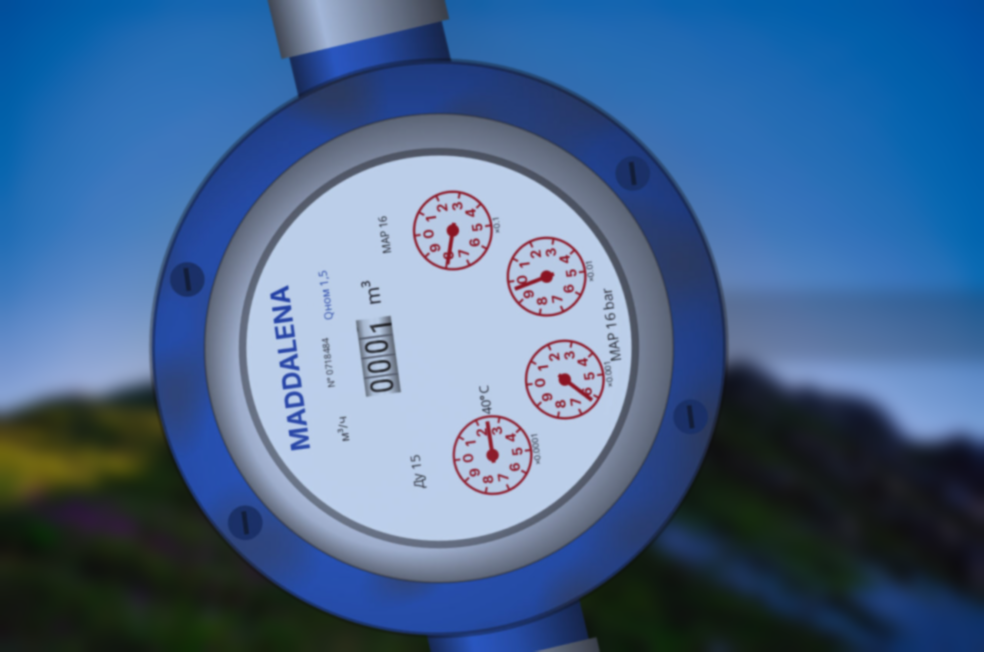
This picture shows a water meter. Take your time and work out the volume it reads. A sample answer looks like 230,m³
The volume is 0.7962,m³
